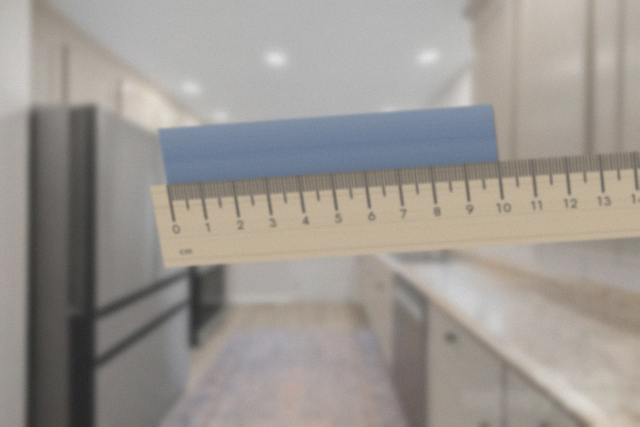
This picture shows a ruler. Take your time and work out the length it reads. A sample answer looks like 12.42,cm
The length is 10,cm
